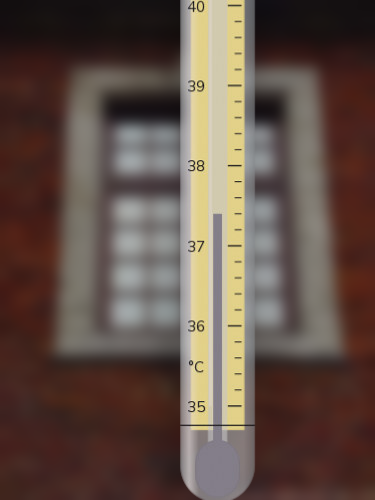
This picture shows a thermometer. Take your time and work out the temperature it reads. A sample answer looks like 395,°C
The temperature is 37.4,°C
